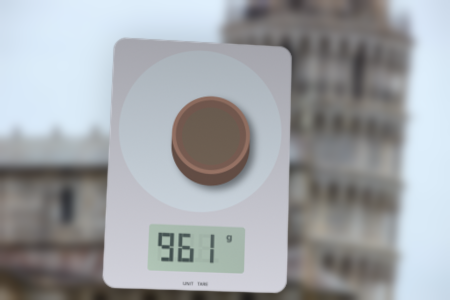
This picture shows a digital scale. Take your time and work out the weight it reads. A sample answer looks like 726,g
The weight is 961,g
